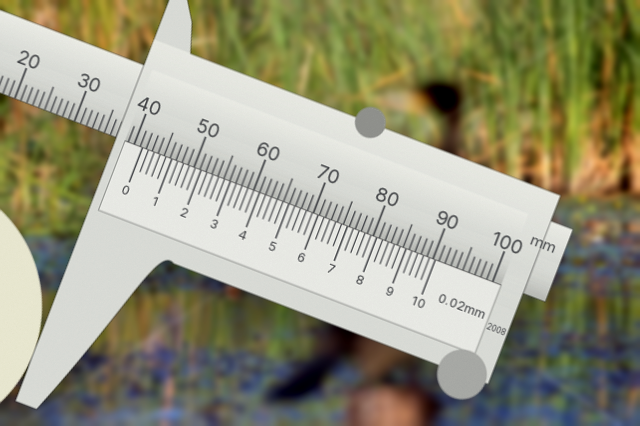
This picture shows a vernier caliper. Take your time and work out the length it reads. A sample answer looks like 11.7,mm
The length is 41.4,mm
